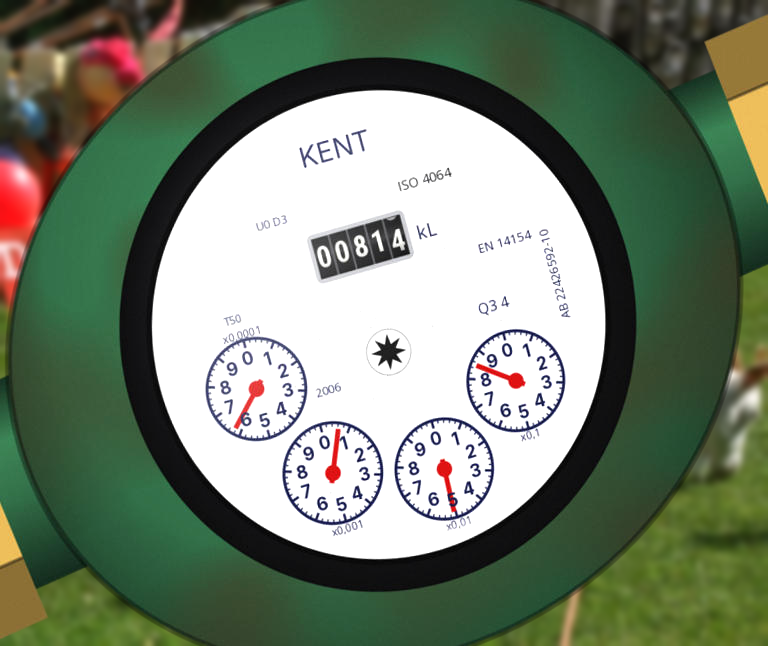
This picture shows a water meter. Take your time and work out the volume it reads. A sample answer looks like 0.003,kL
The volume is 813.8506,kL
